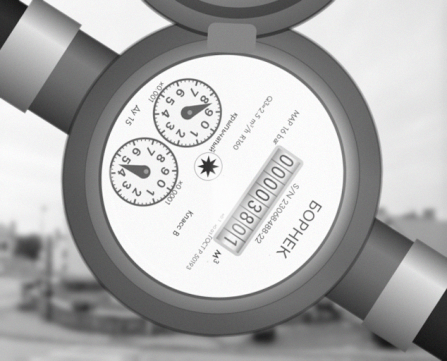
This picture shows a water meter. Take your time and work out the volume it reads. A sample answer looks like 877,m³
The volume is 38.0184,m³
